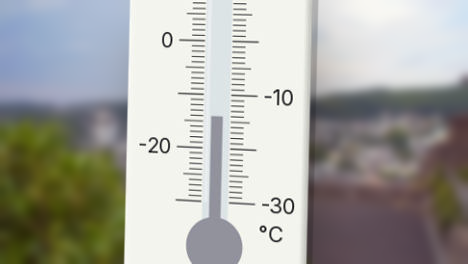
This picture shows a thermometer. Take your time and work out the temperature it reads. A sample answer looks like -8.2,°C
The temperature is -14,°C
